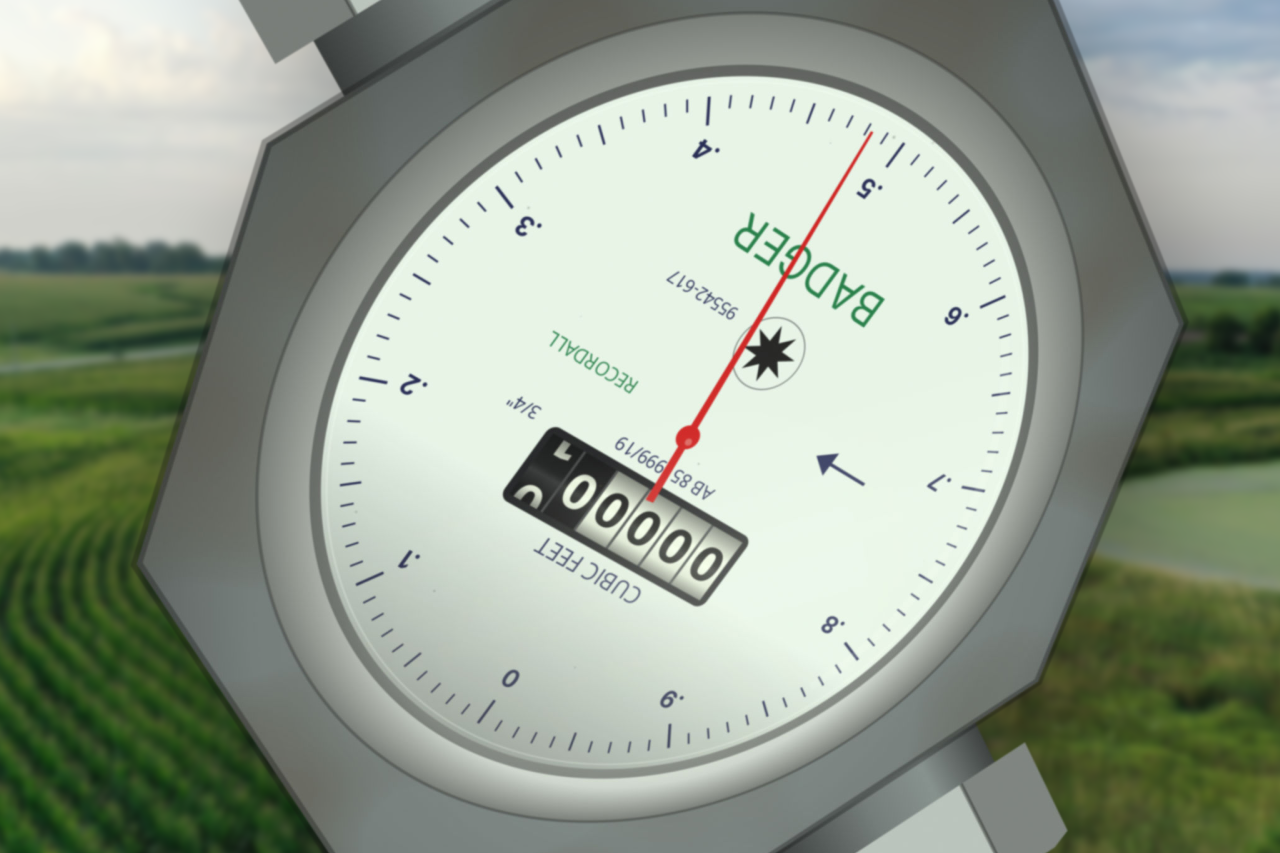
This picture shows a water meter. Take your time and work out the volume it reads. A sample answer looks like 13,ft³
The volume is 0.48,ft³
